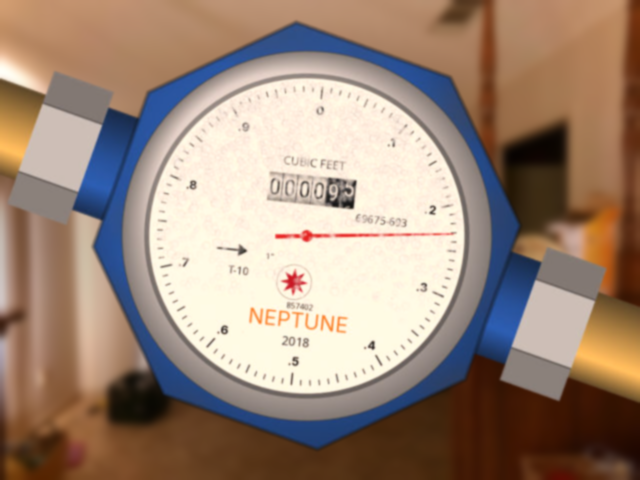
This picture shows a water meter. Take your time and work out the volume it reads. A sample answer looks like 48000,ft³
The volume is 95.23,ft³
